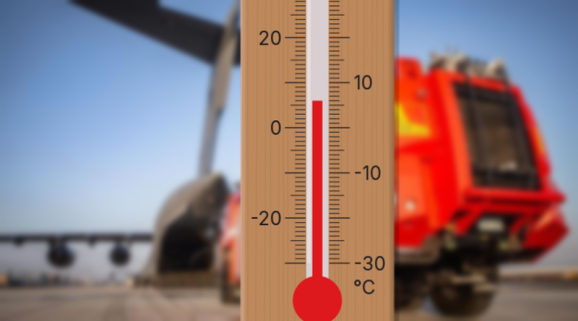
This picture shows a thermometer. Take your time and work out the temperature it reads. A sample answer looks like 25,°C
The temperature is 6,°C
